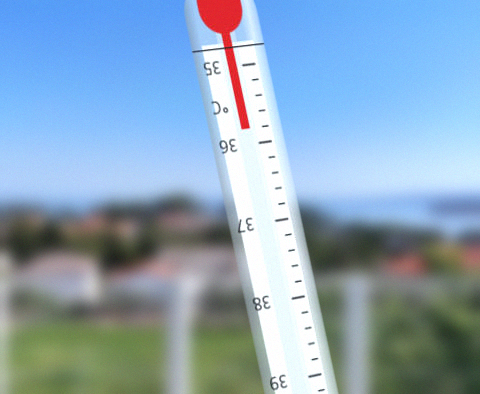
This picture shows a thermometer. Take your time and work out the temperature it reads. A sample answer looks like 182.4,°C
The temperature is 35.8,°C
